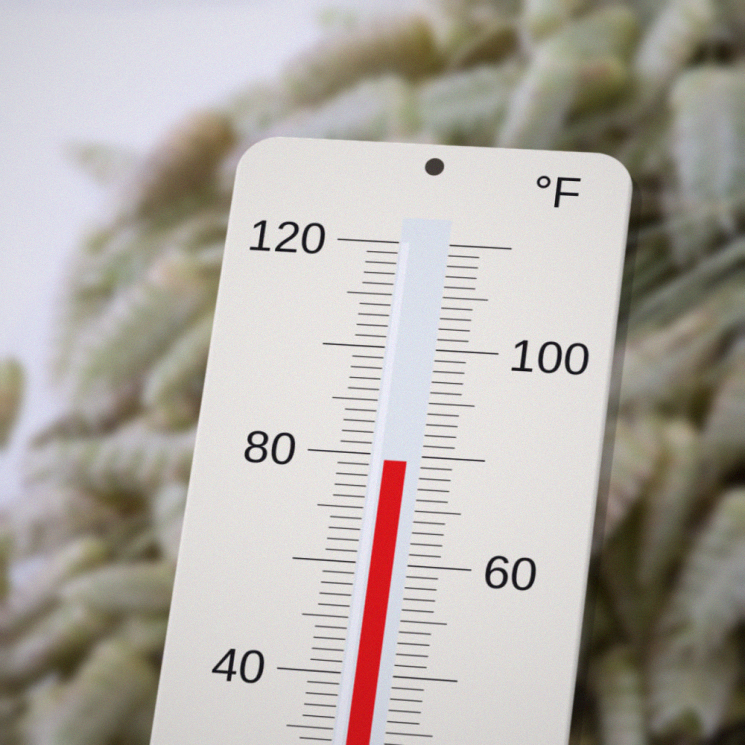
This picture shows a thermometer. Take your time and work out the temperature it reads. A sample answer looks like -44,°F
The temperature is 79,°F
